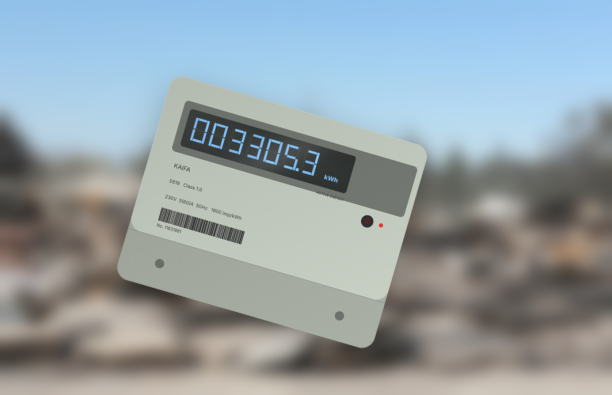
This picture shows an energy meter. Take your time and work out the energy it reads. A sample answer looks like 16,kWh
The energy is 3305.3,kWh
